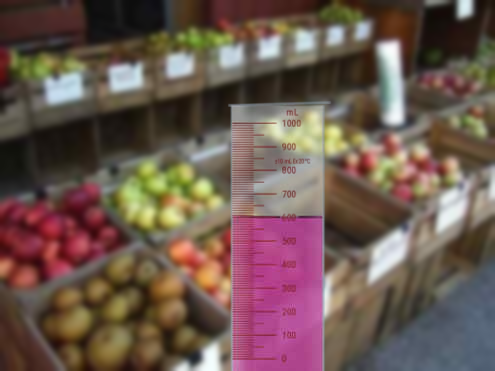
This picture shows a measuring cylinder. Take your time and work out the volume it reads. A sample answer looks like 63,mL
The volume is 600,mL
